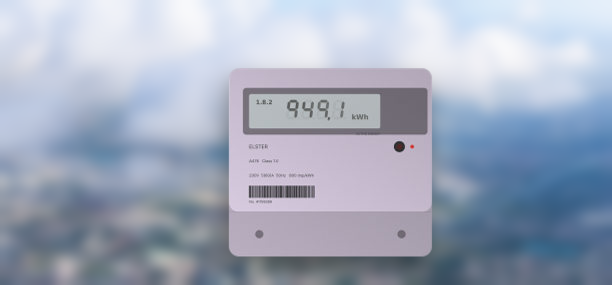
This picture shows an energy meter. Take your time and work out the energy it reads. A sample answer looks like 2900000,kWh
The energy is 949.1,kWh
